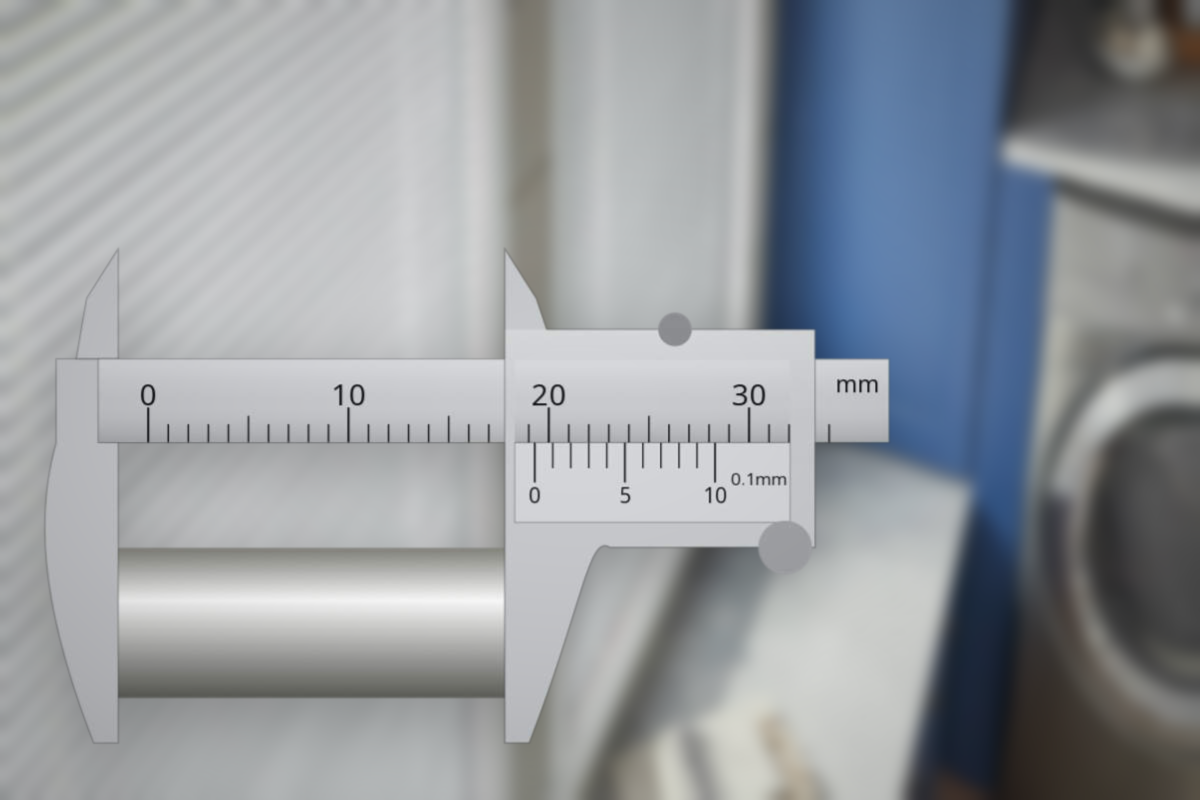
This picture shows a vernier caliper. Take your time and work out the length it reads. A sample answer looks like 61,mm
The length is 19.3,mm
